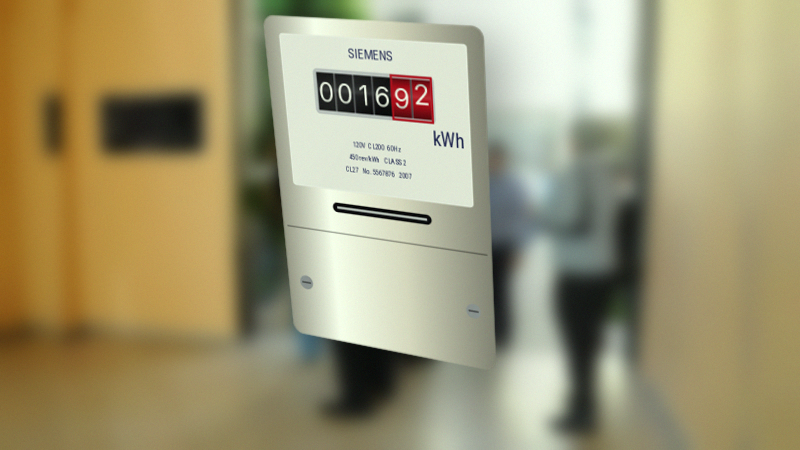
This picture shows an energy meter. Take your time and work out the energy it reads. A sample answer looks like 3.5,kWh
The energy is 16.92,kWh
